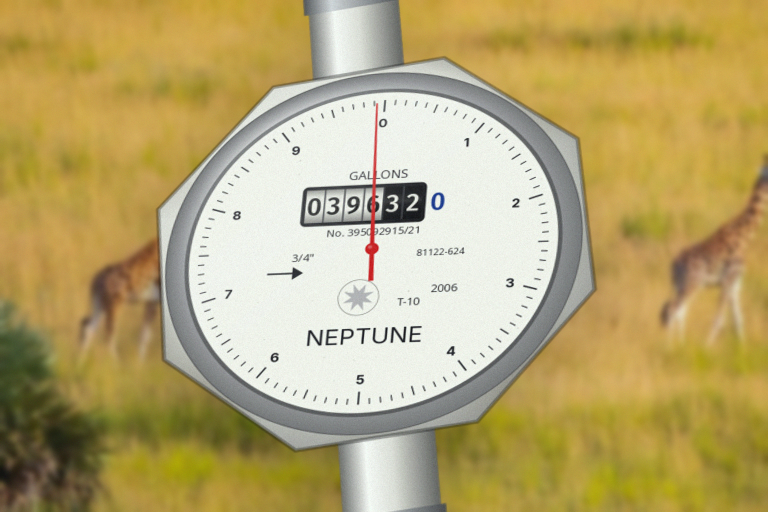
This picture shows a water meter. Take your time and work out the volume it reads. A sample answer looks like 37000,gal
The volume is 396319.9,gal
